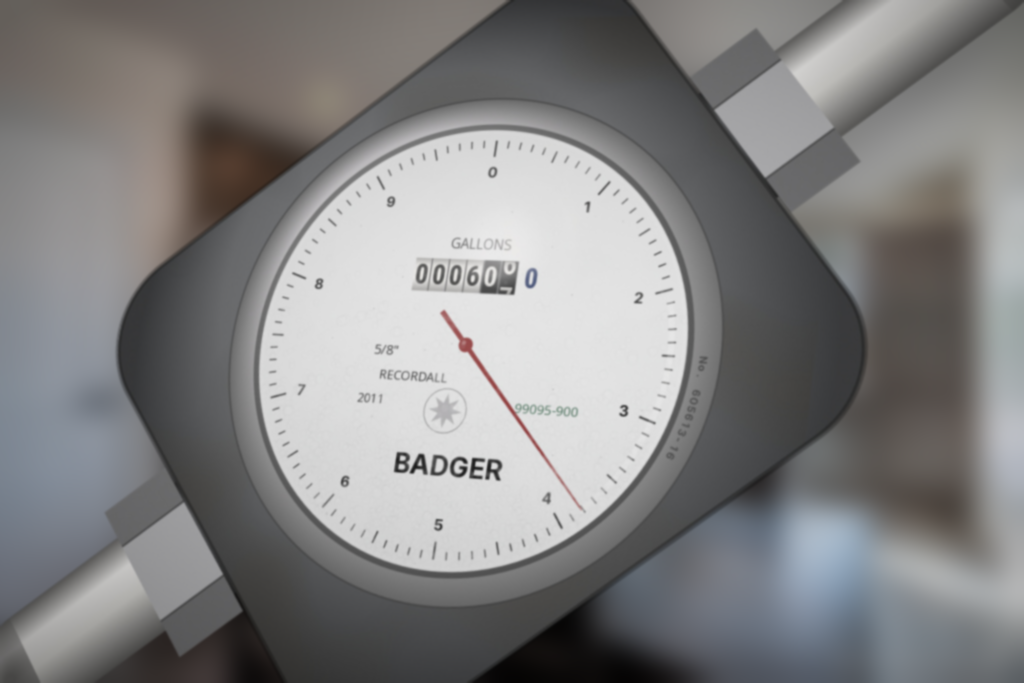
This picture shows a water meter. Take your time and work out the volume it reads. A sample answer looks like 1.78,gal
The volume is 6063.8,gal
